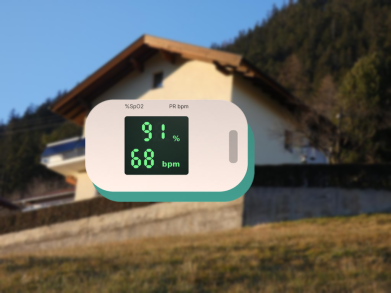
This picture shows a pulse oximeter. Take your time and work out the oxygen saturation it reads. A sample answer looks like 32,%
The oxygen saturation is 91,%
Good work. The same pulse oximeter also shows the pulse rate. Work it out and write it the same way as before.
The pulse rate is 68,bpm
